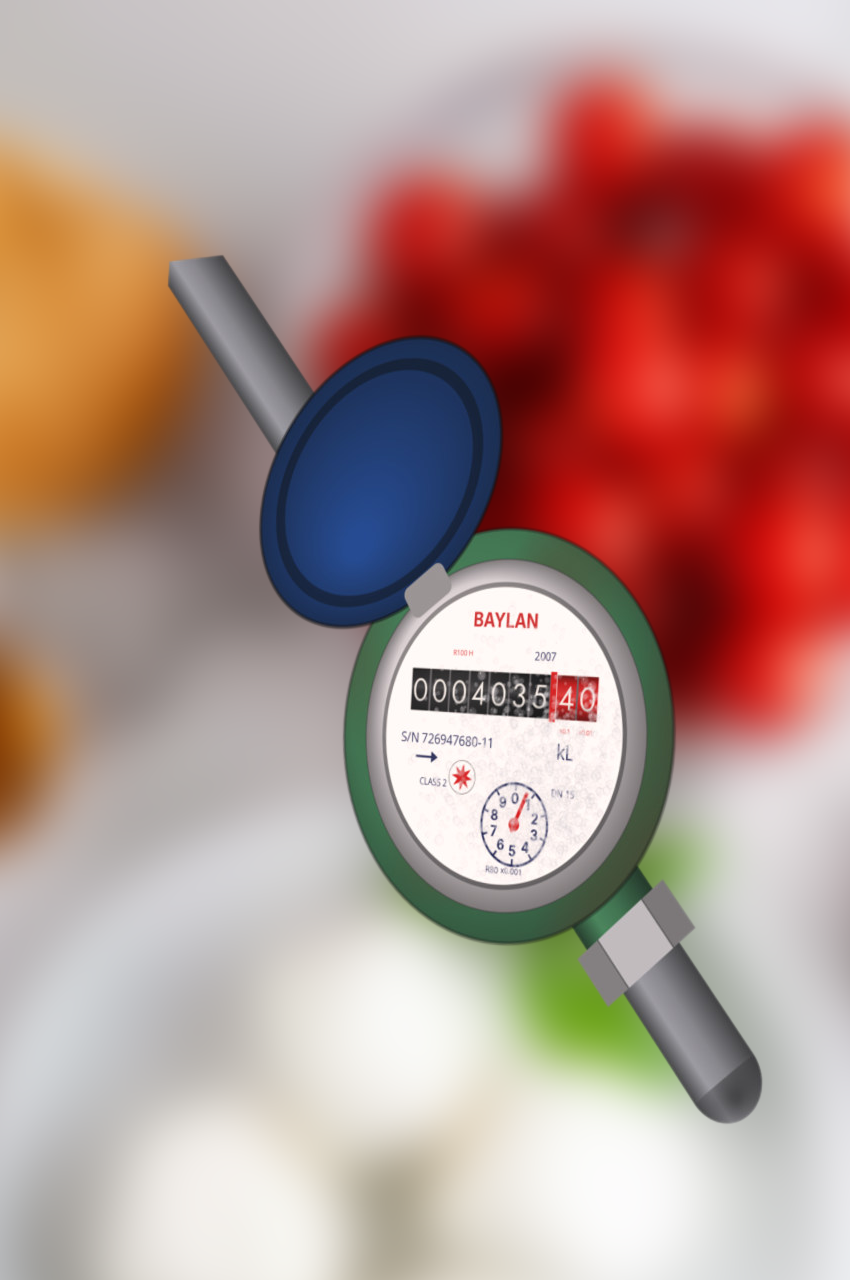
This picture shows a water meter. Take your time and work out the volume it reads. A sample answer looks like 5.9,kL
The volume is 4035.400,kL
